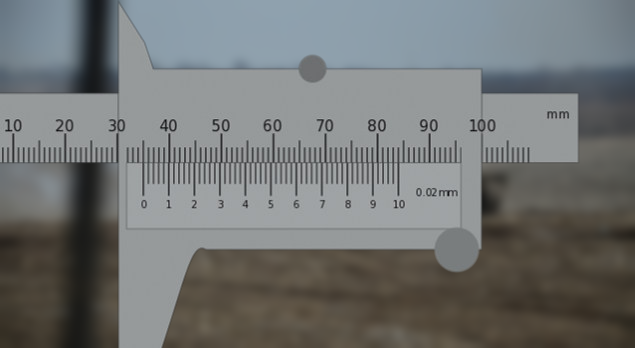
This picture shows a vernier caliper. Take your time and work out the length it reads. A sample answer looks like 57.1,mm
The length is 35.0,mm
